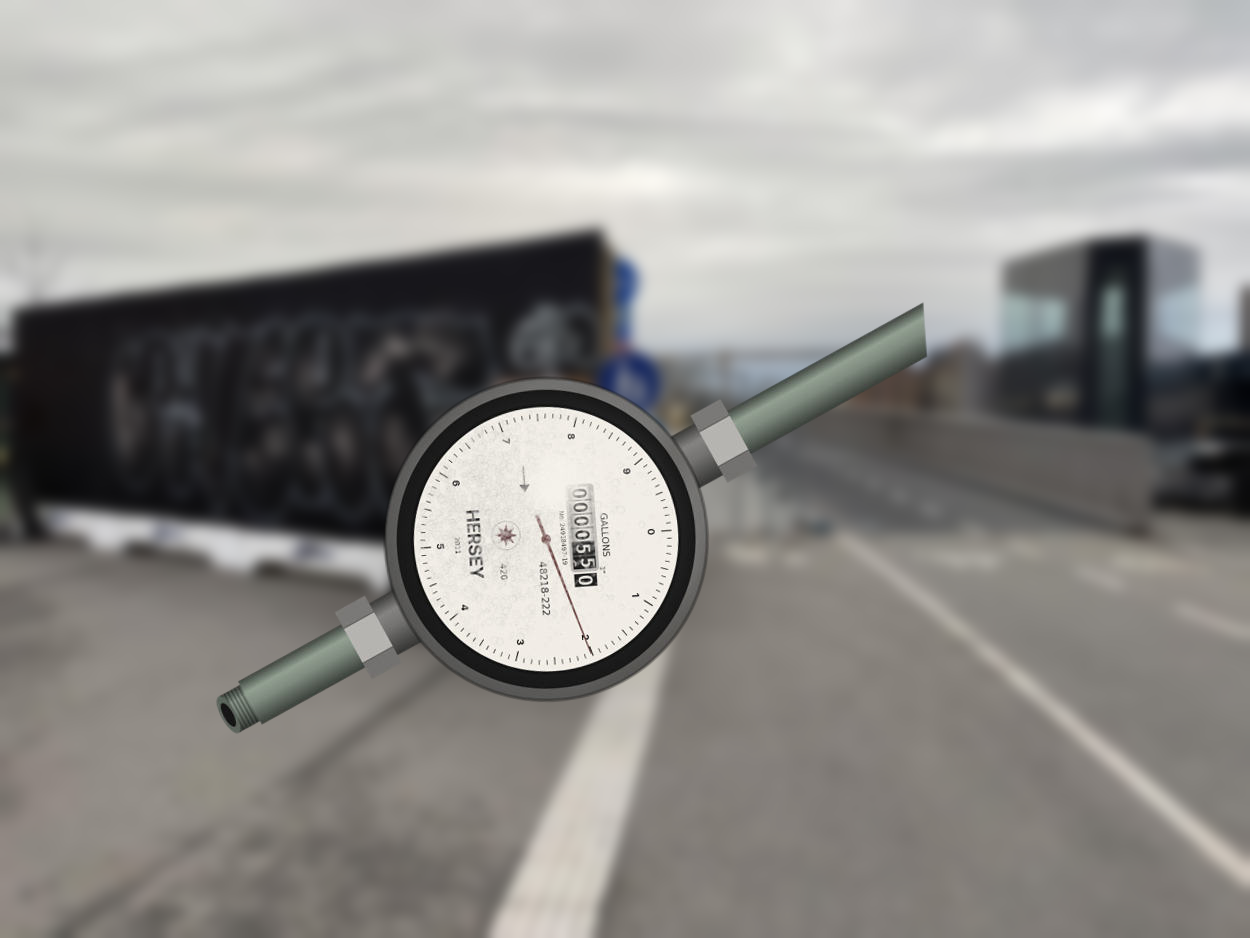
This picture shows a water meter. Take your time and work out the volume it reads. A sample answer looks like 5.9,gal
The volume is 552.0,gal
